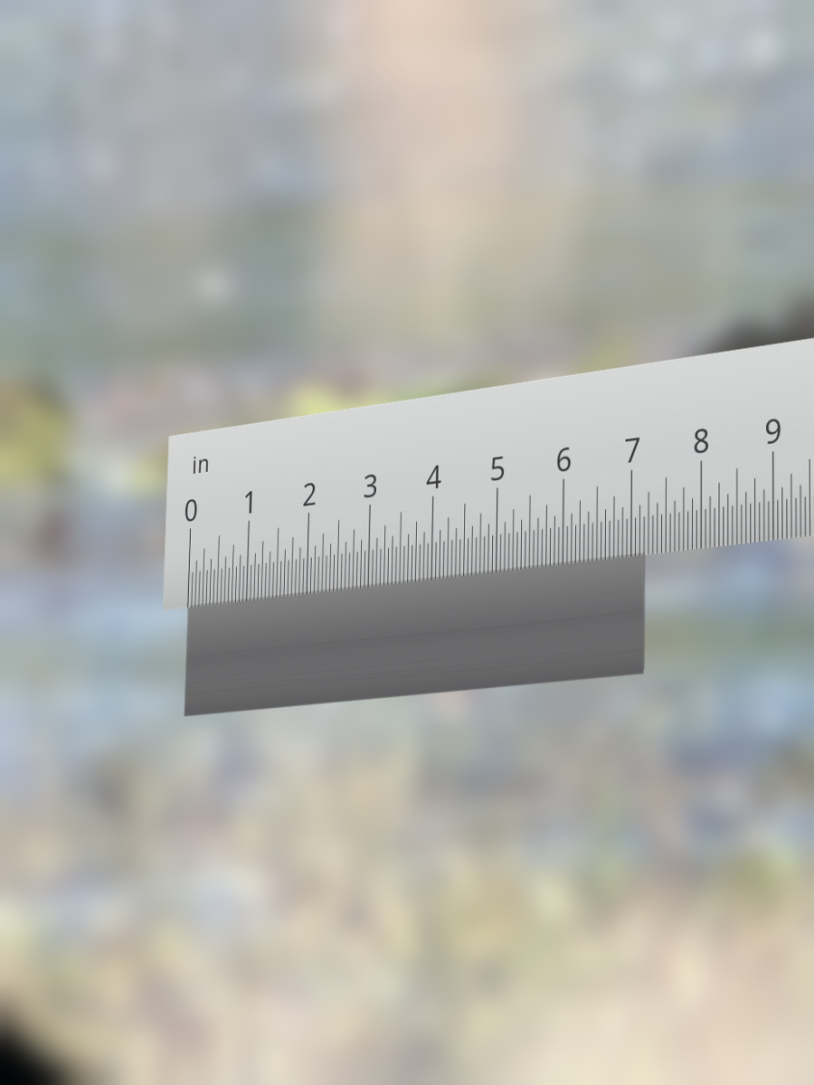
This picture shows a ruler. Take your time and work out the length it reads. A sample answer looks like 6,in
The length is 7.1875,in
